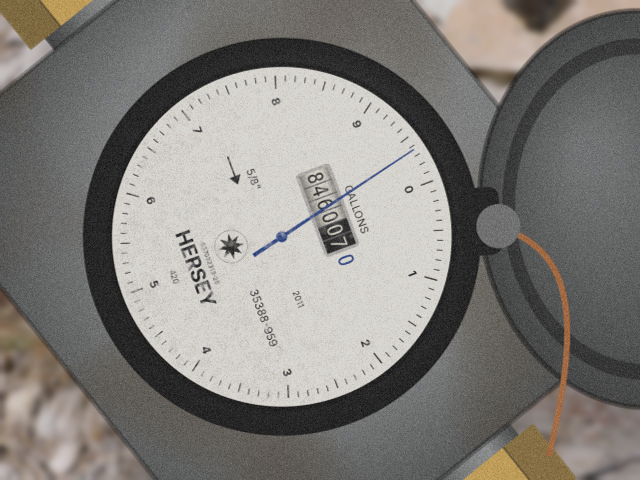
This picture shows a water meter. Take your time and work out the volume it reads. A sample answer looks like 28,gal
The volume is 8460069.6,gal
